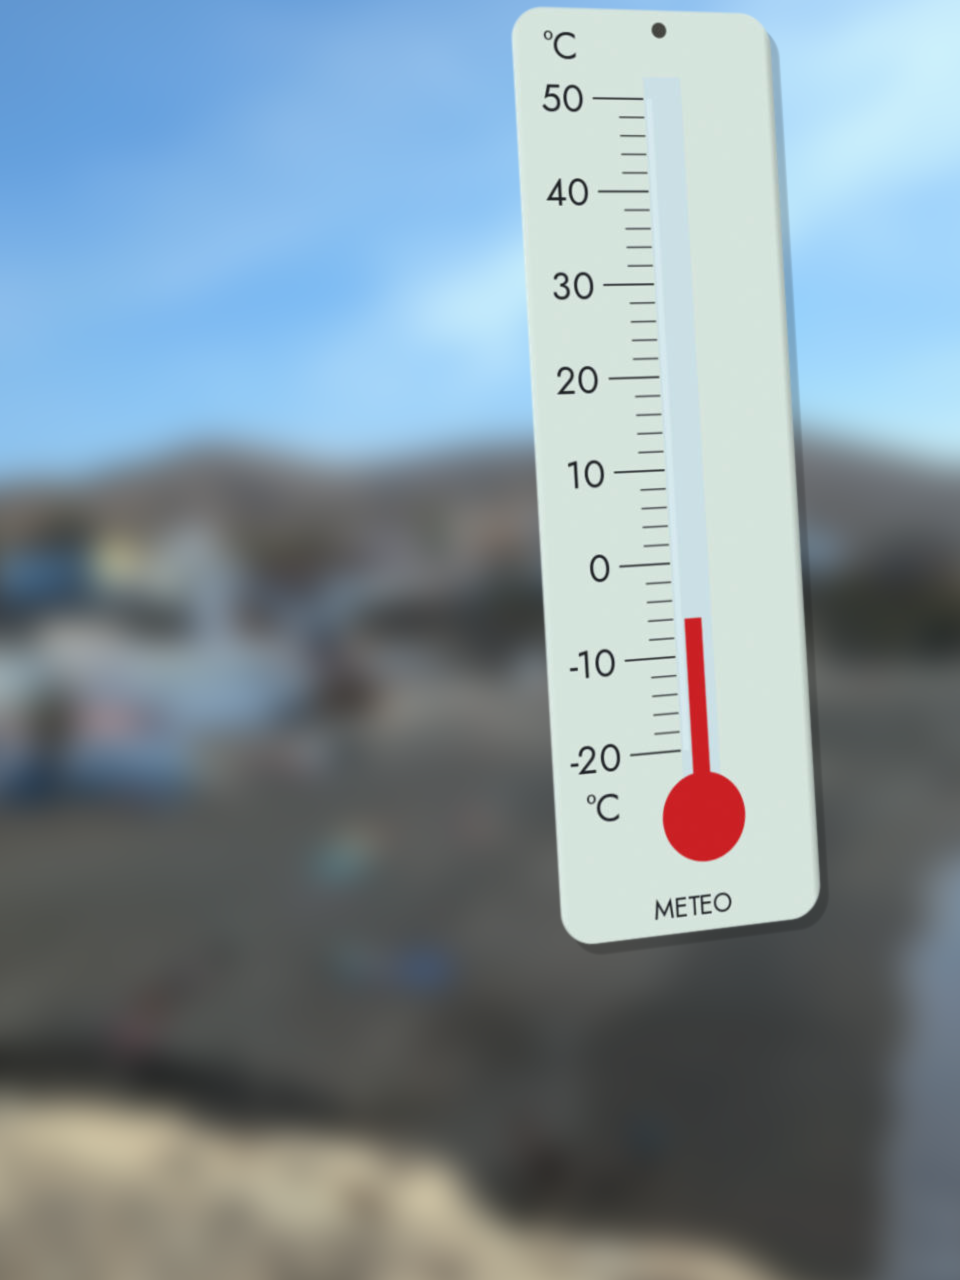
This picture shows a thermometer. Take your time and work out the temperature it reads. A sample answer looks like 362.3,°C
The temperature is -6,°C
